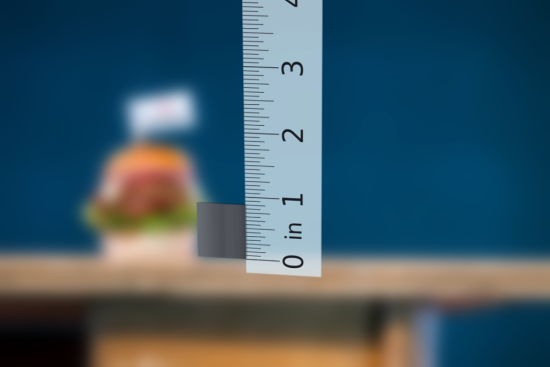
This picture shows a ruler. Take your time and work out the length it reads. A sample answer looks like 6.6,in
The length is 0.875,in
